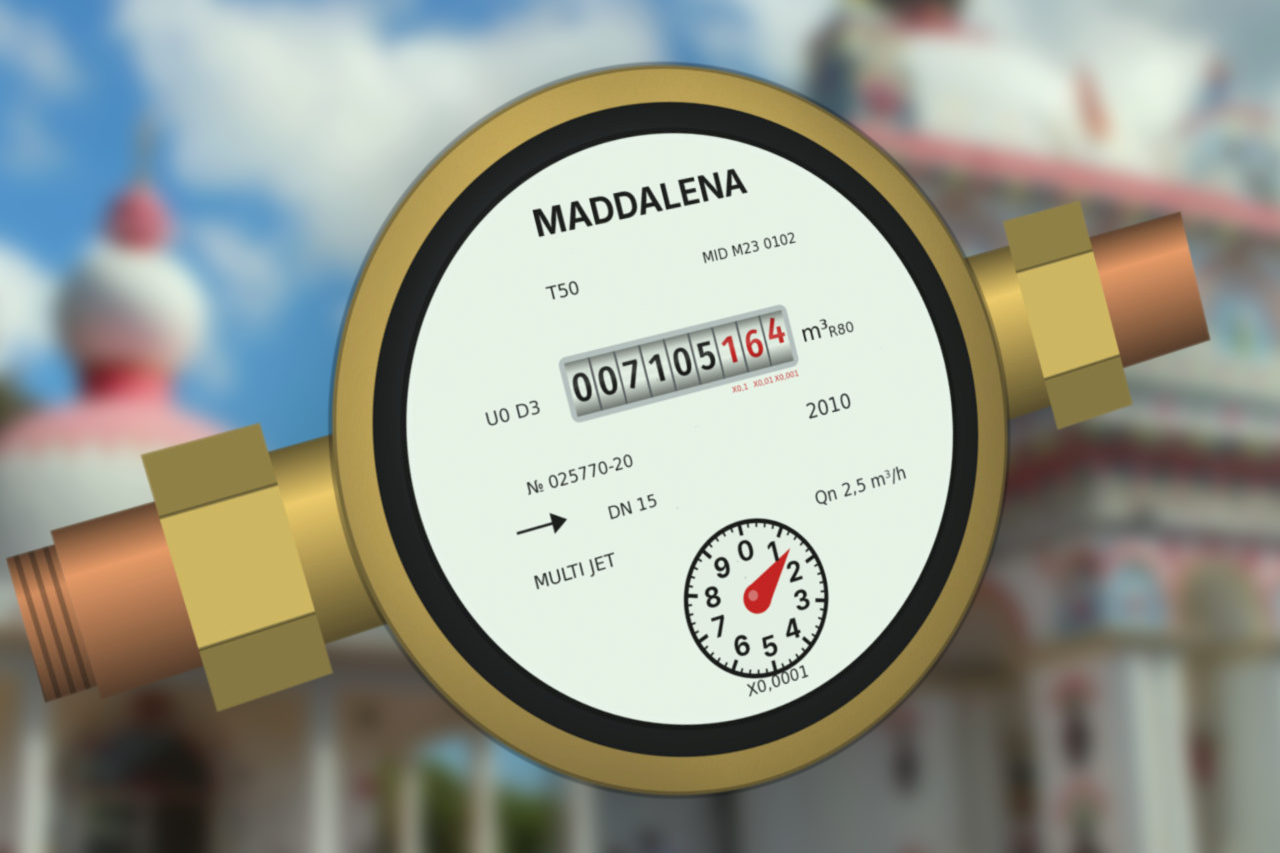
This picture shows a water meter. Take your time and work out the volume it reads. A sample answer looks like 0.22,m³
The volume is 7105.1641,m³
